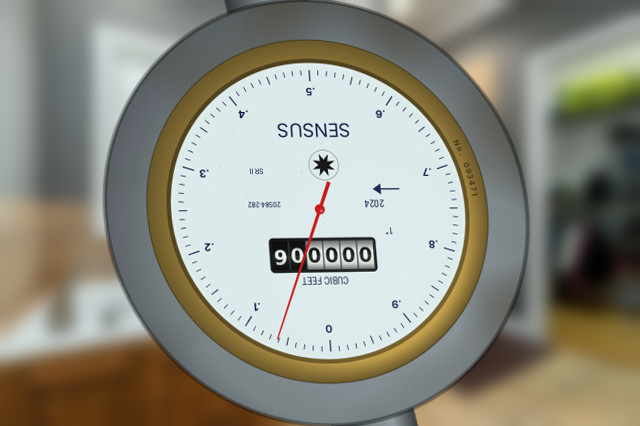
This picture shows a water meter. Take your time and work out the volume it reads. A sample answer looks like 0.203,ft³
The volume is 6.06,ft³
